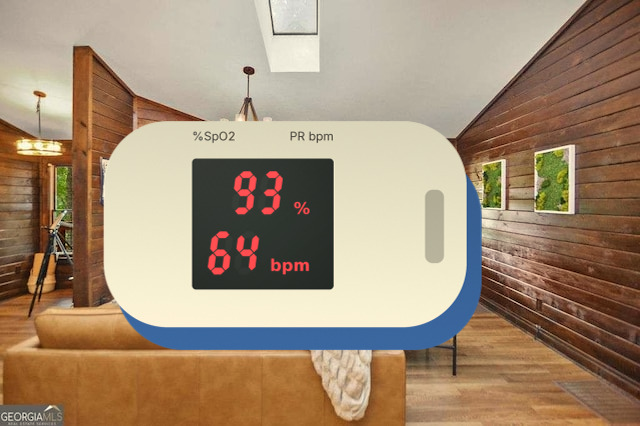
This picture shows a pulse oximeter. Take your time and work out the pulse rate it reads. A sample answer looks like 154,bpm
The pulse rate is 64,bpm
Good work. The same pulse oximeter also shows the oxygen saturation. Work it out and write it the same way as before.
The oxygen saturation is 93,%
